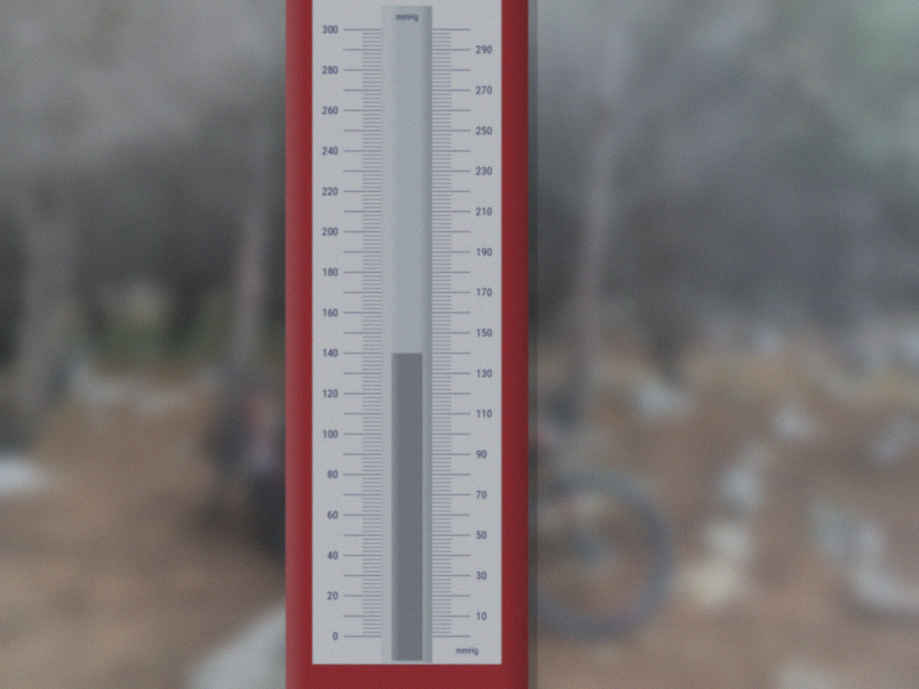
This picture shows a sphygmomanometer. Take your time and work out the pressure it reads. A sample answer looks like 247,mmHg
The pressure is 140,mmHg
